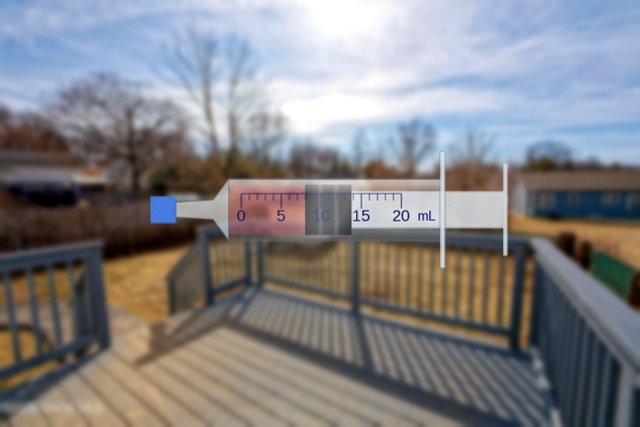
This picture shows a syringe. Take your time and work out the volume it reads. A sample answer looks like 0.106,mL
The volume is 8,mL
